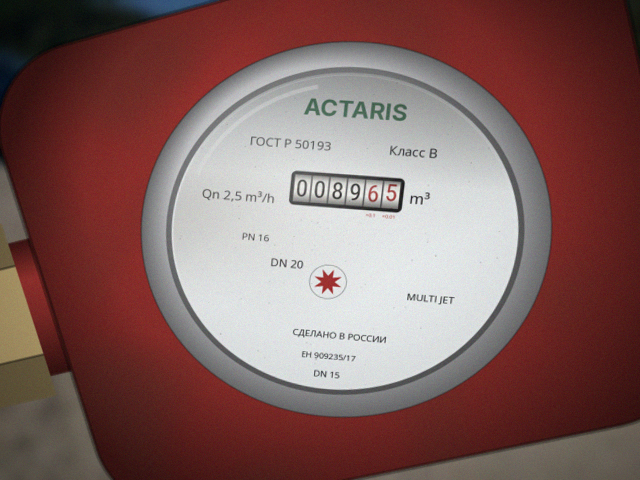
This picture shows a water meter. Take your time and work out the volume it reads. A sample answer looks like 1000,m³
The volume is 89.65,m³
